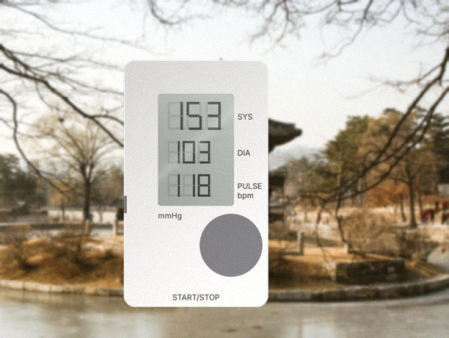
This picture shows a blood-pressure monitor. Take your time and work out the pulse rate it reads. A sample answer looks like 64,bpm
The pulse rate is 118,bpm
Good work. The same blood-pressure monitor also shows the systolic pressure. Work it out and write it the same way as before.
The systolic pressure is 153,mmHg
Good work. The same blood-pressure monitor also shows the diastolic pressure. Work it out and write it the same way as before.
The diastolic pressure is 103,mmHg
